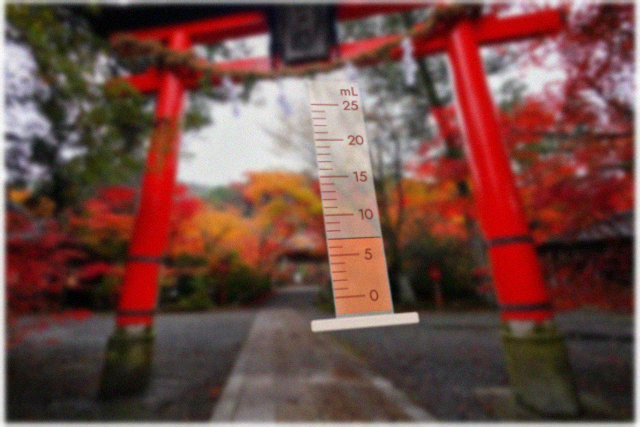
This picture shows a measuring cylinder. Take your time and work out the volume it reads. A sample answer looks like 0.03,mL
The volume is 7,mL
